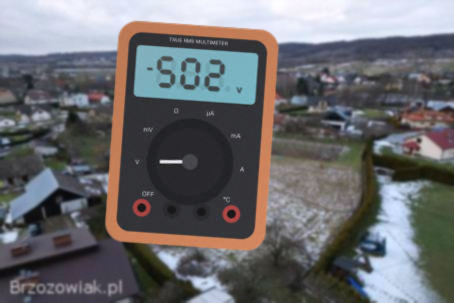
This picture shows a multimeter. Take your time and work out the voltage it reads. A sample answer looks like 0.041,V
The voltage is -502,V
